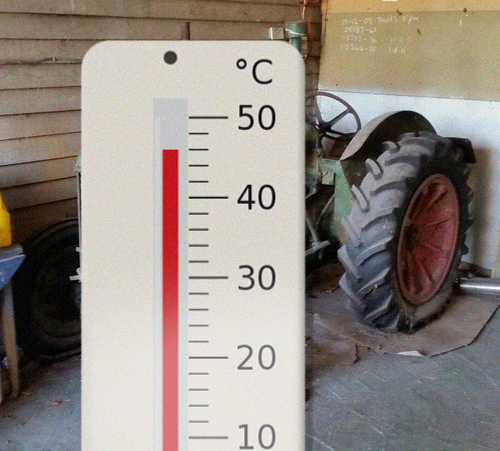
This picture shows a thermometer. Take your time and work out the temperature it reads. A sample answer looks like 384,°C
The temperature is 46,°C
